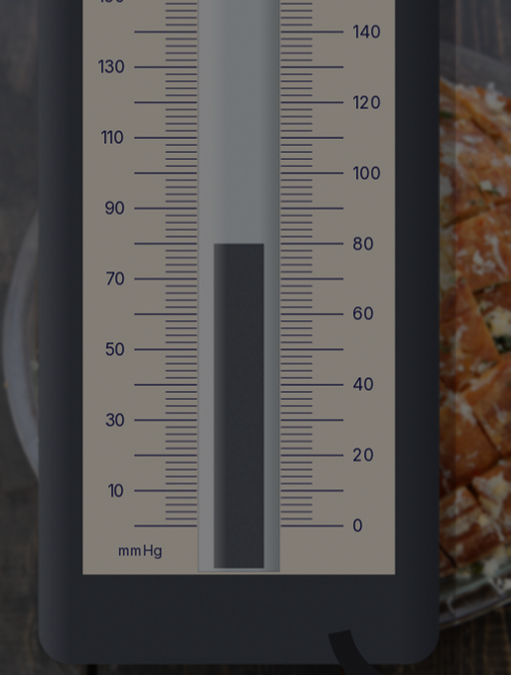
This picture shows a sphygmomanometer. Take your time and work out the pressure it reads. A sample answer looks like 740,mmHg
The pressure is 80,mmHg
